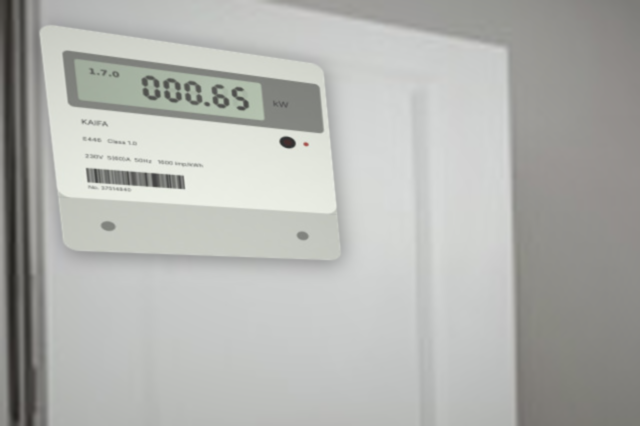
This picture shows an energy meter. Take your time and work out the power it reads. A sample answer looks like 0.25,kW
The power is 0.65,kW
